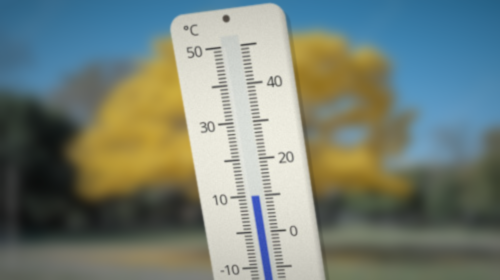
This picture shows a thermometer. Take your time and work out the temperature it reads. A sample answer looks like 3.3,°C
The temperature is 10,°C
